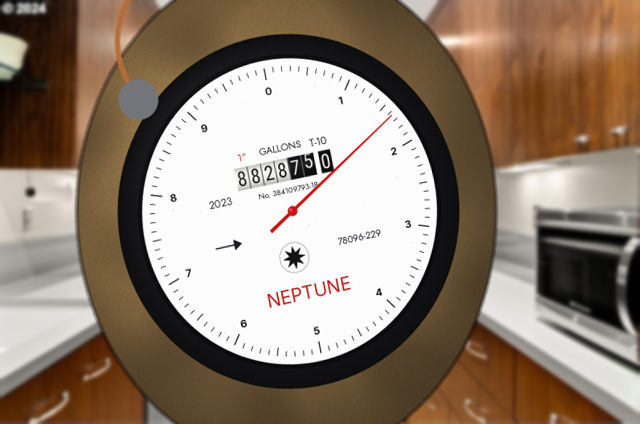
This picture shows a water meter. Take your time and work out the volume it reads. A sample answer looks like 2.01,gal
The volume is 8828751.6,gal
